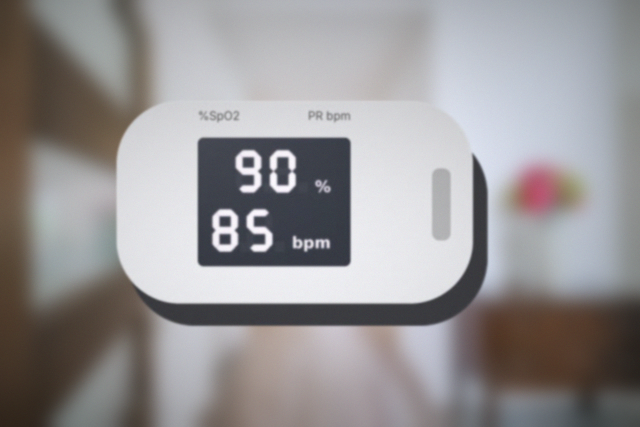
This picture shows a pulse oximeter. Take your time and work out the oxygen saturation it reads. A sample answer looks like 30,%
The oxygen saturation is 90,%
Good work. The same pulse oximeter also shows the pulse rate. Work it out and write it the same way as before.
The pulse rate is 85,bpm
